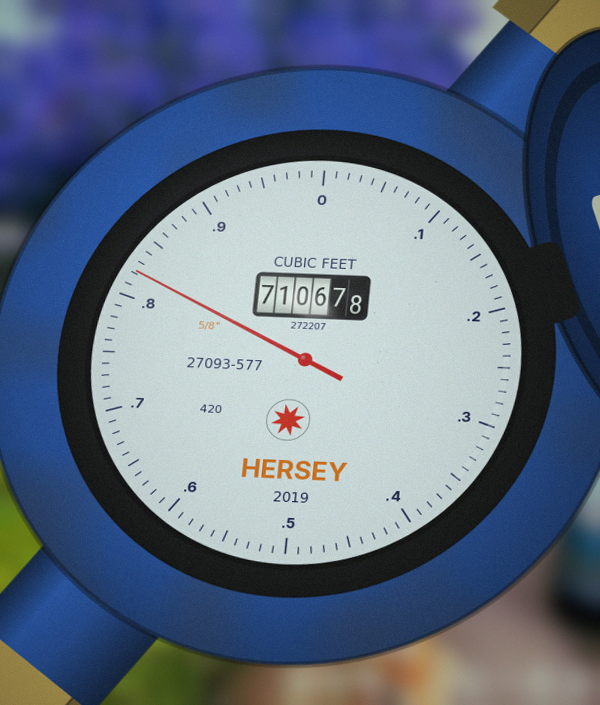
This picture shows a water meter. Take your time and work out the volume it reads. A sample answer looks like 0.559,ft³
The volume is 710677.82,ft³
